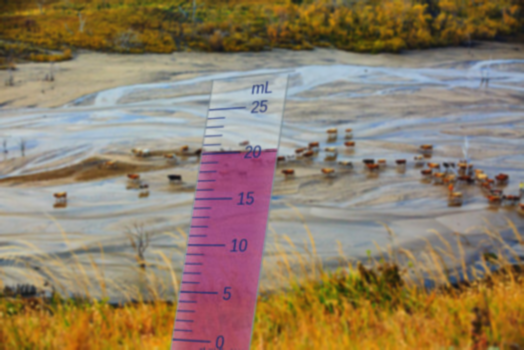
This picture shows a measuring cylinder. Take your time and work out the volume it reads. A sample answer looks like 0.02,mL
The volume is 20,mL
